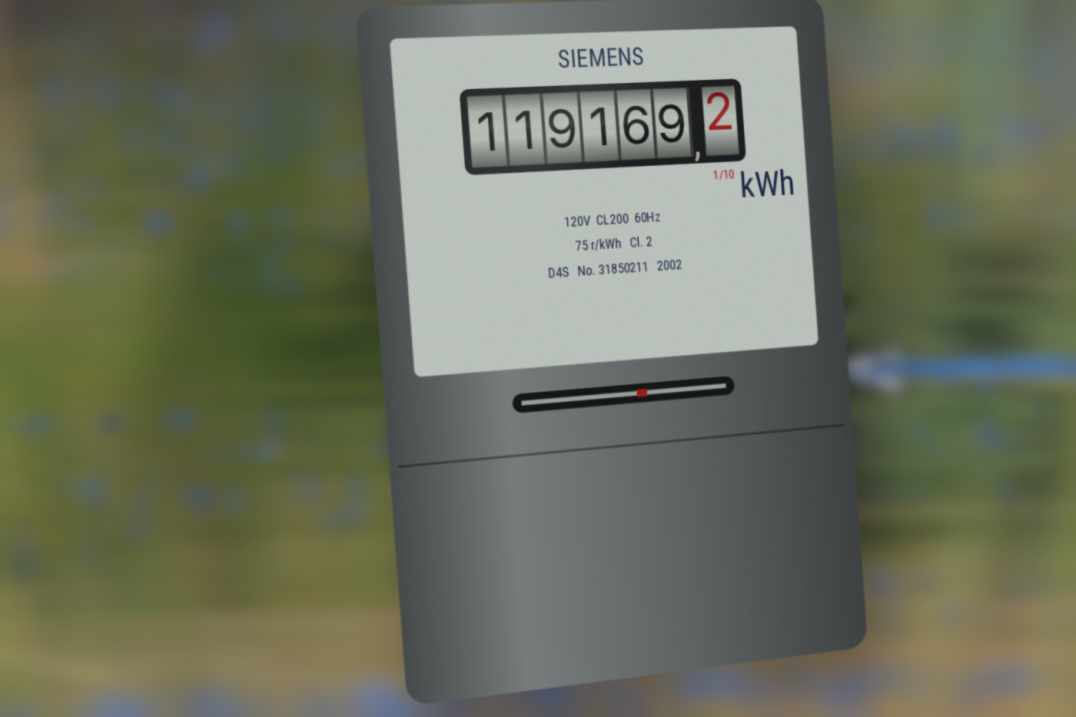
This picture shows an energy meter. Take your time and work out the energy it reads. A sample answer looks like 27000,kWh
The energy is 119169.2,kWh
